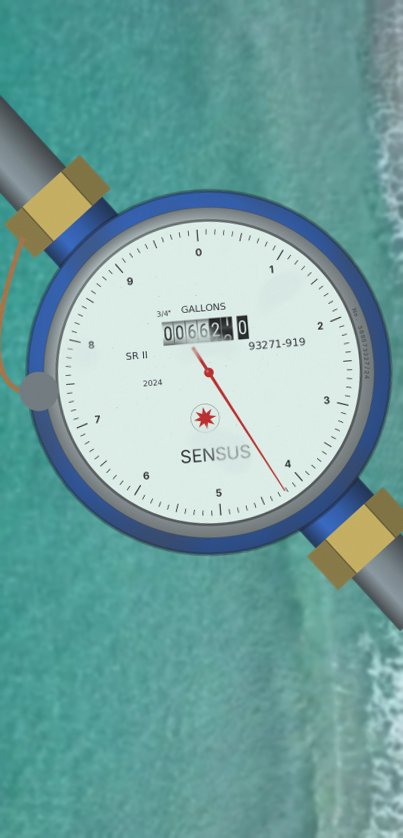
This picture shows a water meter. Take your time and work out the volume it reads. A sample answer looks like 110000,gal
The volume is 66214.2,gal
